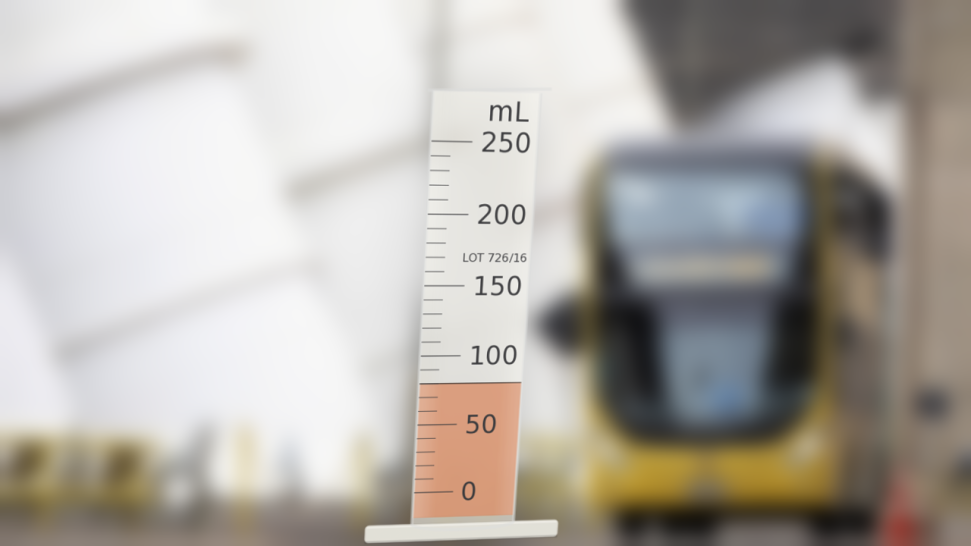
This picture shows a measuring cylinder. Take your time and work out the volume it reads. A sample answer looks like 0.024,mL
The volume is 80,mL
